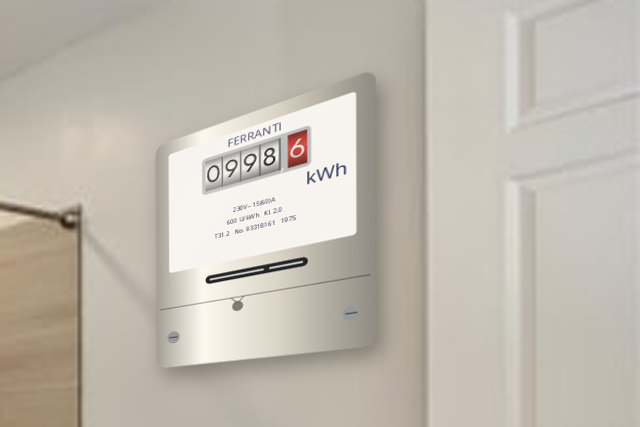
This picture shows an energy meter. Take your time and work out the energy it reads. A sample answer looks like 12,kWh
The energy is 998.6,kWh
